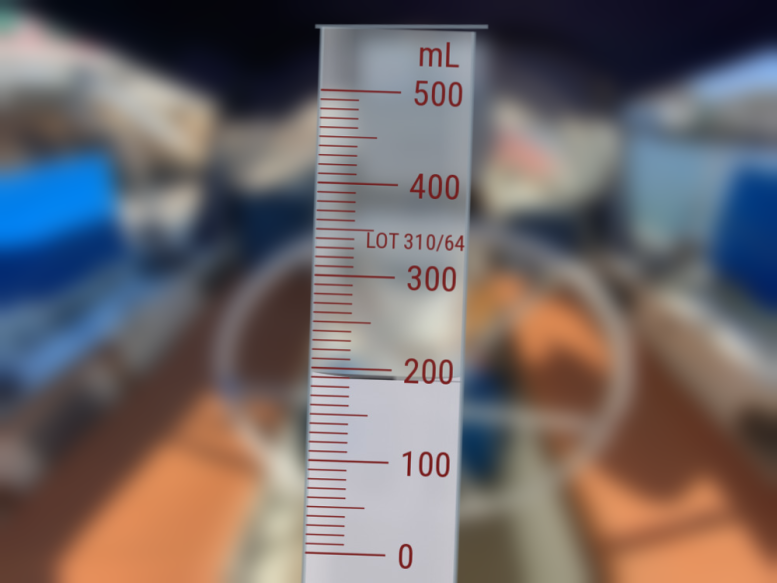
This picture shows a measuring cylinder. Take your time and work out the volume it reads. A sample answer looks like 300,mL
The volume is 190,mL
